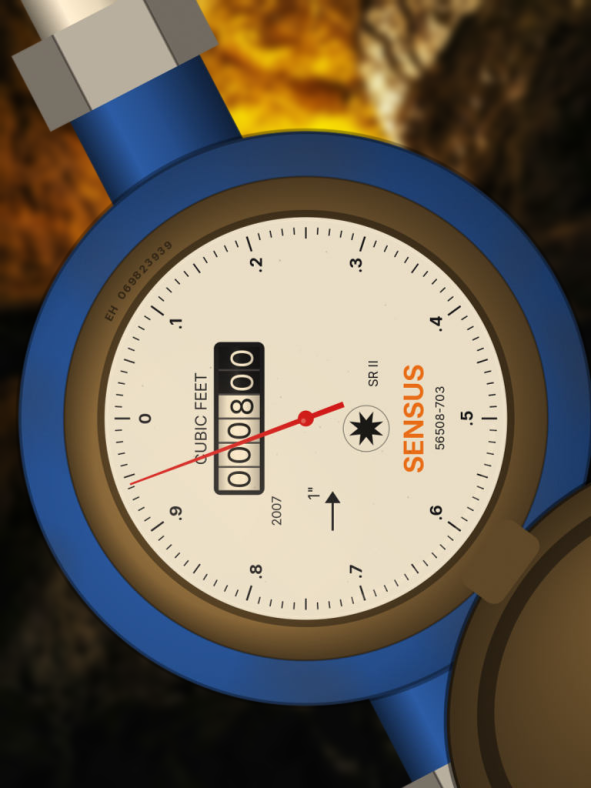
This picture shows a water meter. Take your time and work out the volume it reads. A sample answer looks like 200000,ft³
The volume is 799.94,ft³
